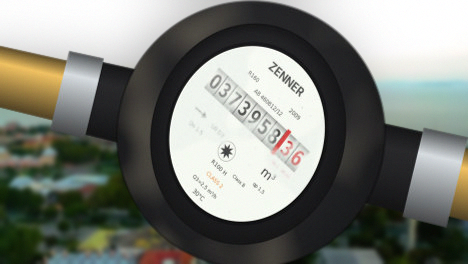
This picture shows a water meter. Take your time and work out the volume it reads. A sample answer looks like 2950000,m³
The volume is 373958.36,m³
